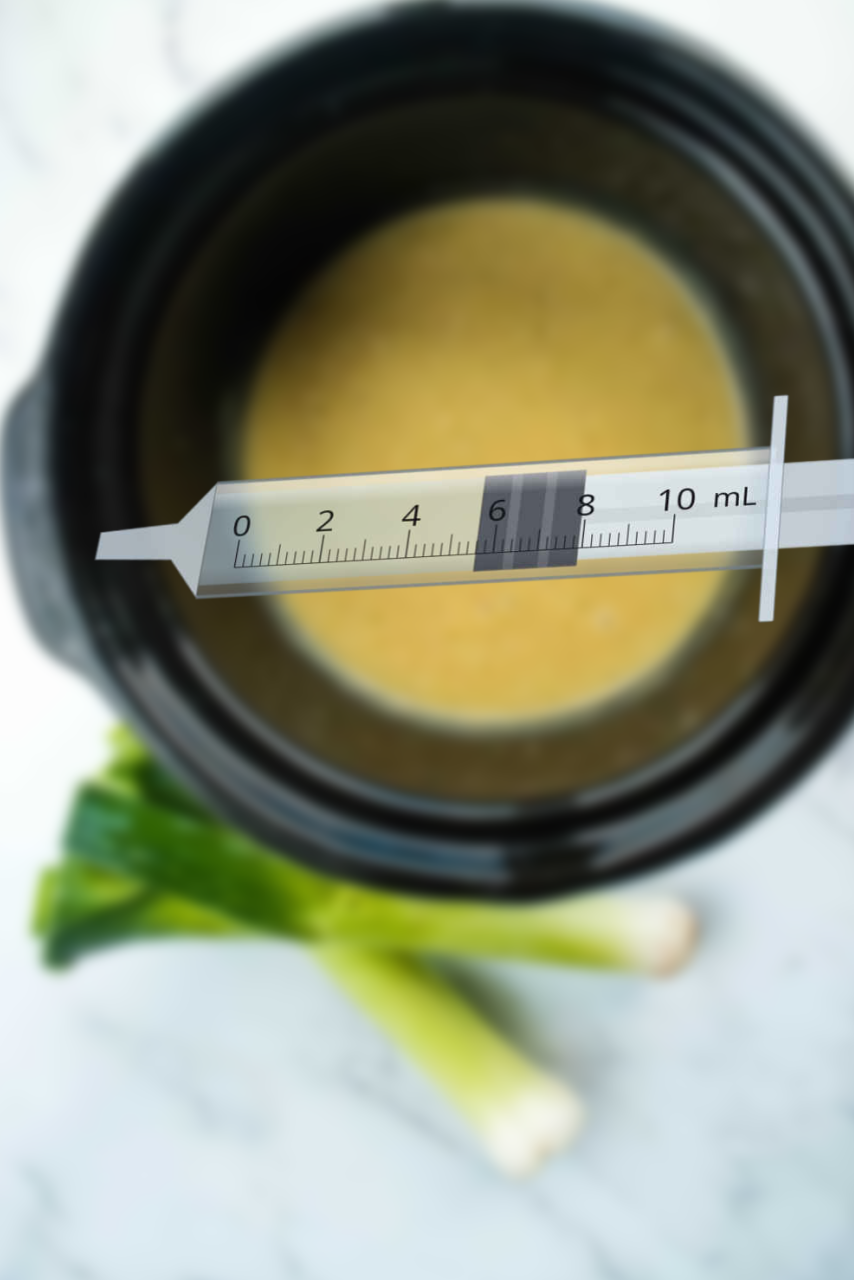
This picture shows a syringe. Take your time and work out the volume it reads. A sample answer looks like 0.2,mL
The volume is 5.6,mL
